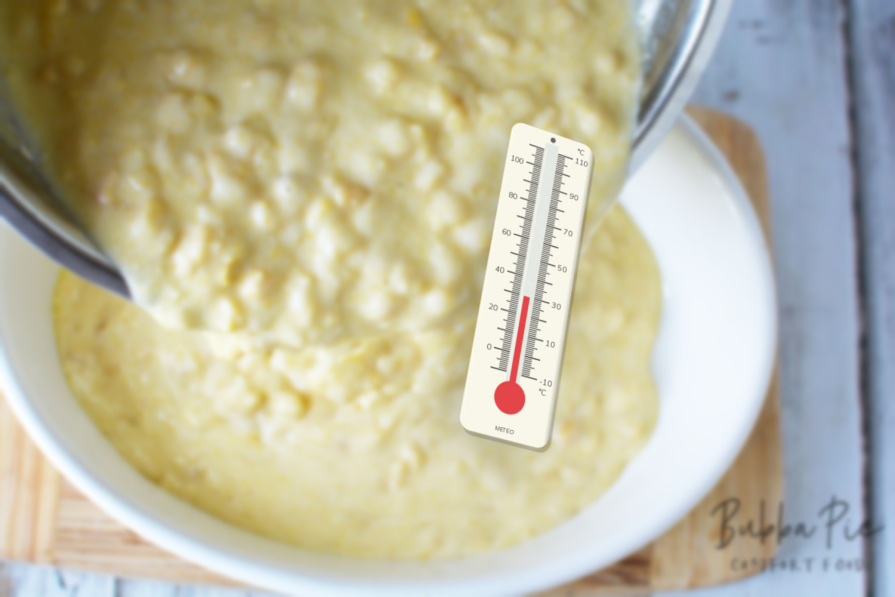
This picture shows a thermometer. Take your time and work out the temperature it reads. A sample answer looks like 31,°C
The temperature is 30,°C
